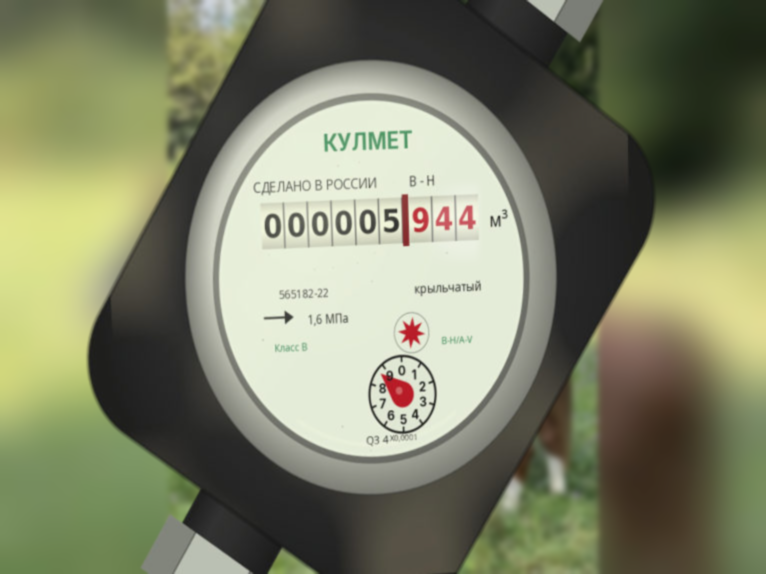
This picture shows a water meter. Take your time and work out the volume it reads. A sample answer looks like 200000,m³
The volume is 5.9448,m³
